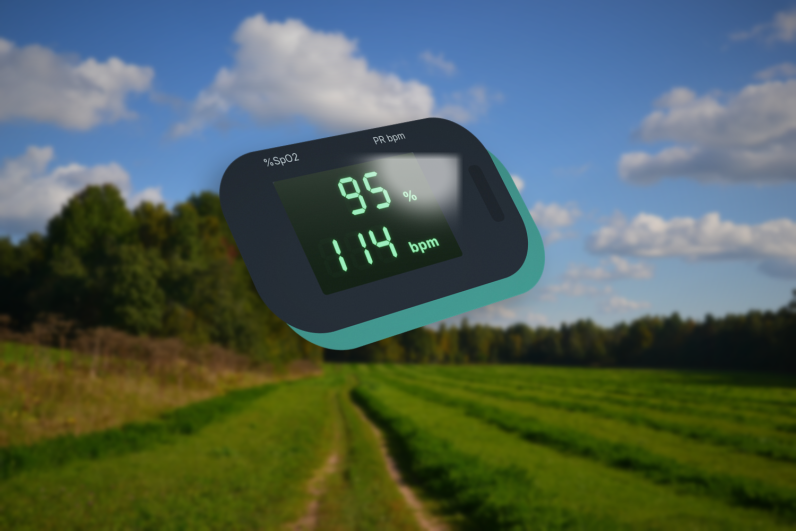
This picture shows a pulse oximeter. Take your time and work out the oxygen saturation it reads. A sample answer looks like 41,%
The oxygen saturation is 95,%
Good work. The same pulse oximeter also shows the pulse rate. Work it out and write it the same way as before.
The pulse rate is 114,bpm
